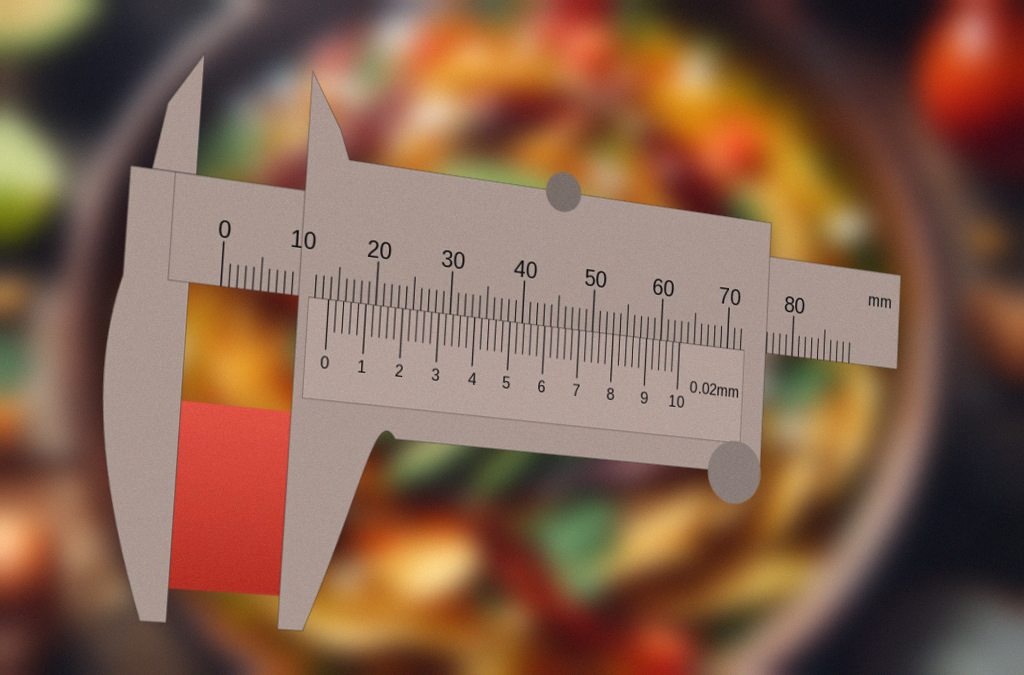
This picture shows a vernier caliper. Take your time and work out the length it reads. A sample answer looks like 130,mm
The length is 13.8,mm
